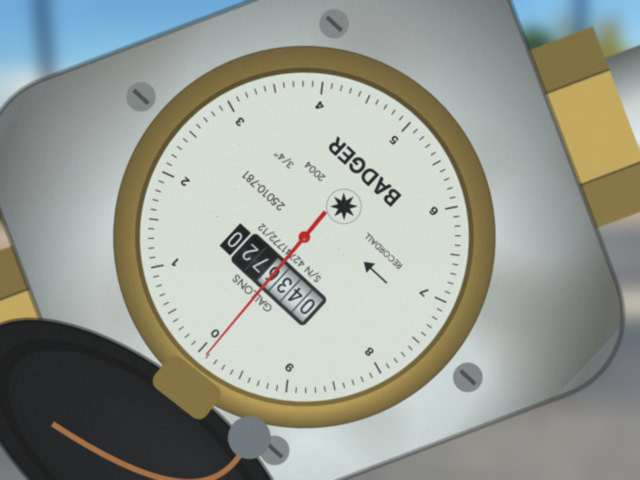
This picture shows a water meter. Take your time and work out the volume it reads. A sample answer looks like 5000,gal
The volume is 436719.9,gal
